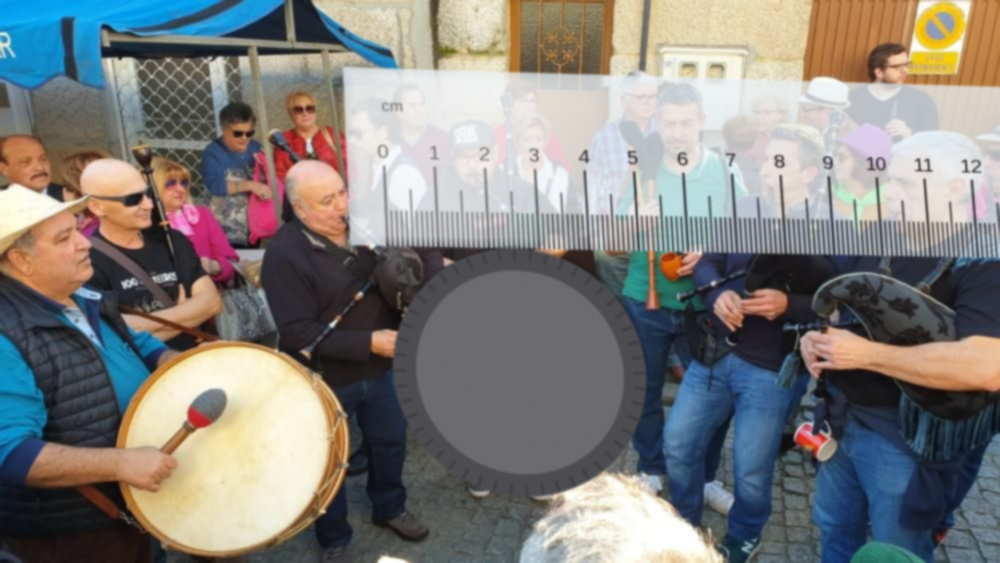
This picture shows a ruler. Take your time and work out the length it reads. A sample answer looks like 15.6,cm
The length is 5,cm
